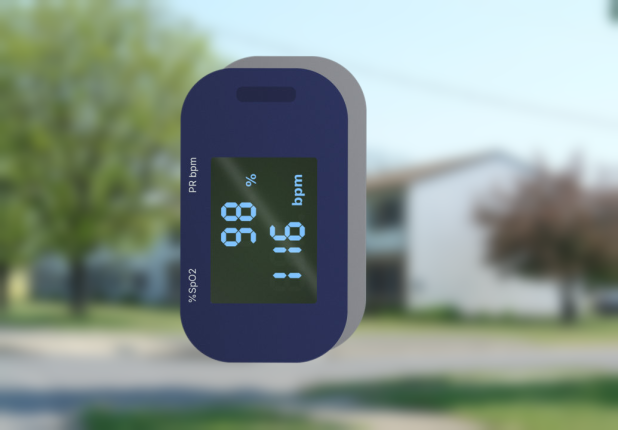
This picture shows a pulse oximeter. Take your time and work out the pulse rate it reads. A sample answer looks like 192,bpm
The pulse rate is 116,bpm
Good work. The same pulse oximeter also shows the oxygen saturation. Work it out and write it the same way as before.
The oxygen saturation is 98,%
